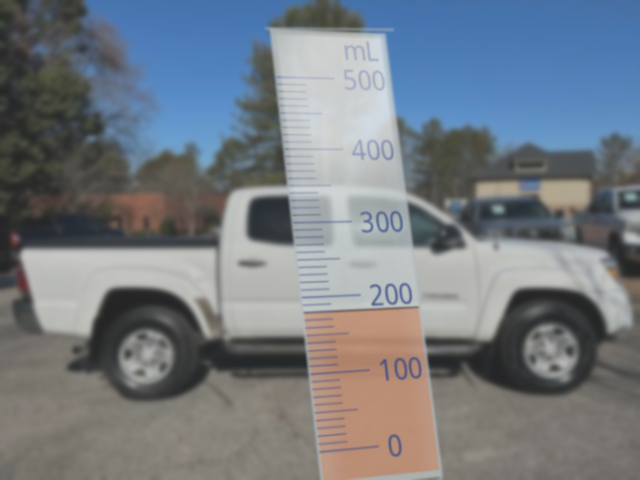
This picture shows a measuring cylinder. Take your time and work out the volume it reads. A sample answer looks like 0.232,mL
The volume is 180,mL
